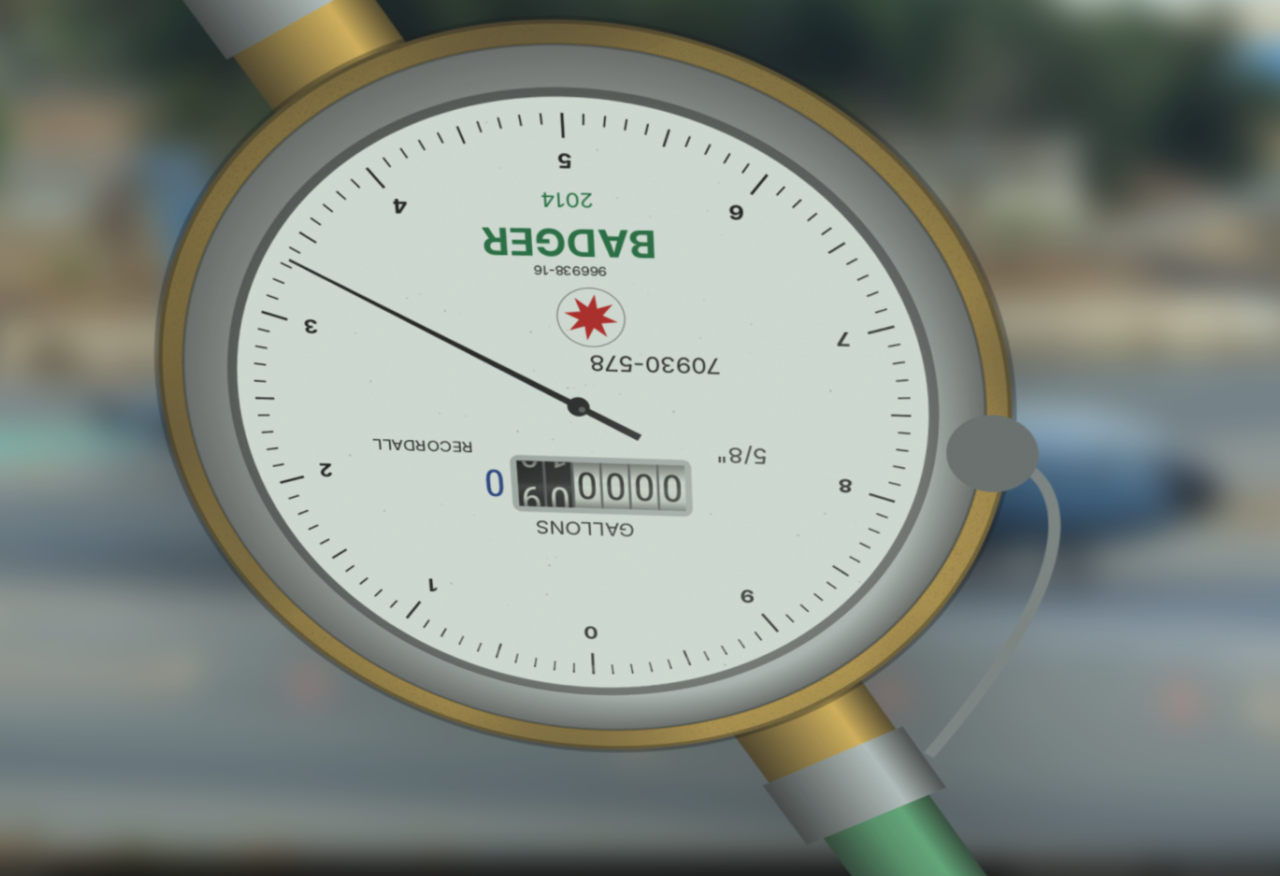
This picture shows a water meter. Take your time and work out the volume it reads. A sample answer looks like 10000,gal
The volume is 93.3,gal
